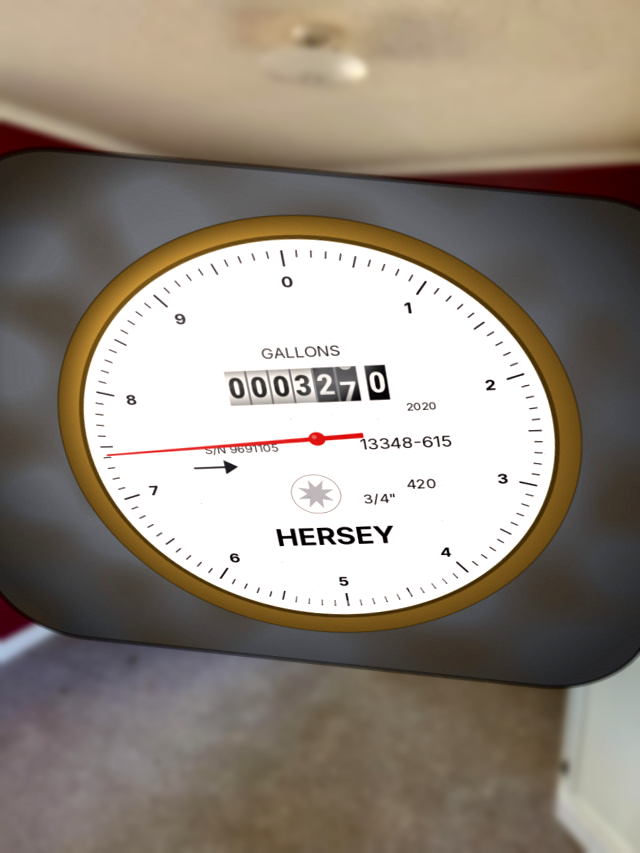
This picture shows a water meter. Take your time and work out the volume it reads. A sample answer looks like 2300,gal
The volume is 3267.4,gal
